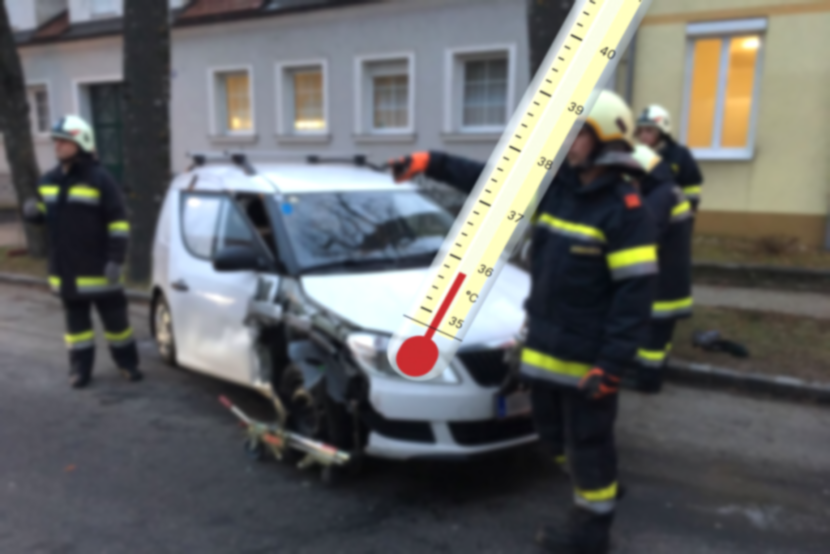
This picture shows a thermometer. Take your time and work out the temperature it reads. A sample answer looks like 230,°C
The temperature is 35.8,°C
